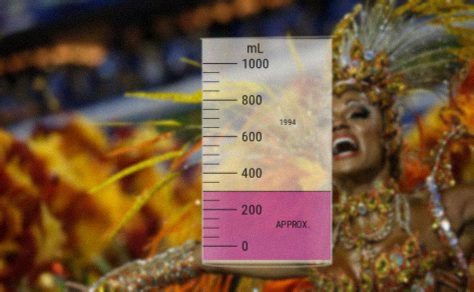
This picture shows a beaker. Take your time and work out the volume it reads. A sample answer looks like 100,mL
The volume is 300,mL
